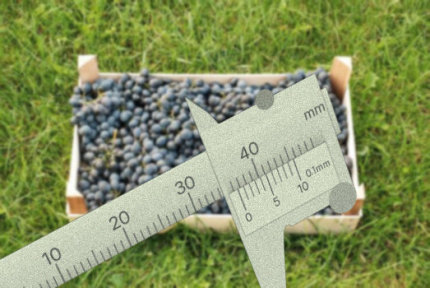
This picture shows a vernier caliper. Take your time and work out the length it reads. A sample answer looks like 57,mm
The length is 36.6,mm
